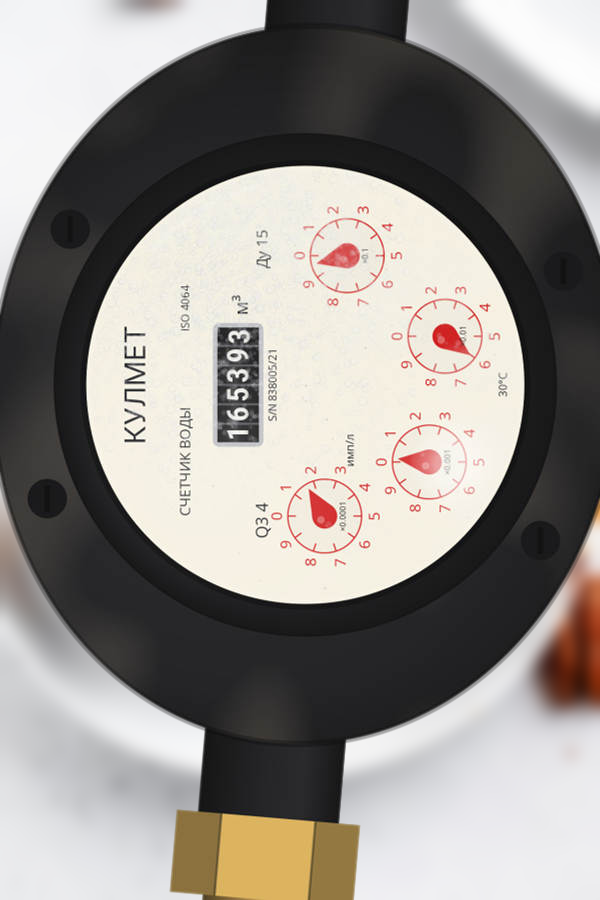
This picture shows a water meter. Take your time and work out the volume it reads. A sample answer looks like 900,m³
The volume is 165392.9601,m³
